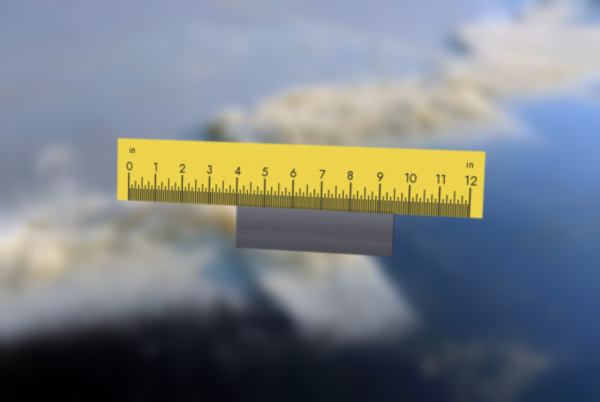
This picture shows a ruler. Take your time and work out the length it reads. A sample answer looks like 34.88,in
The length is 5.5,in
